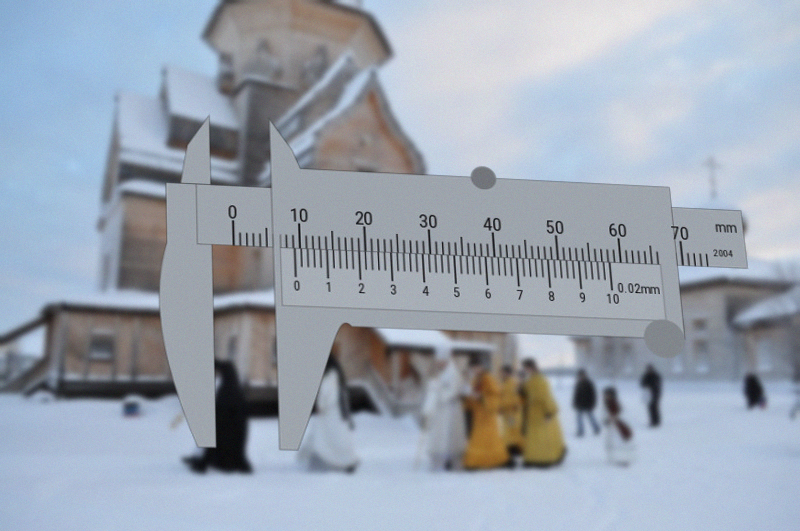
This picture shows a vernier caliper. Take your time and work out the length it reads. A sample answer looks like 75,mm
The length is 9.2,mm
